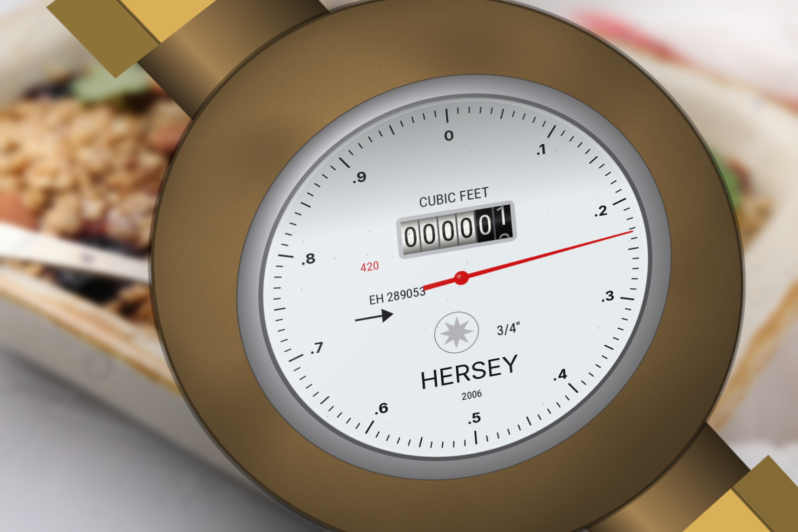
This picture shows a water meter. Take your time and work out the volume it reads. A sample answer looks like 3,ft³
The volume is 1.23,ft³
